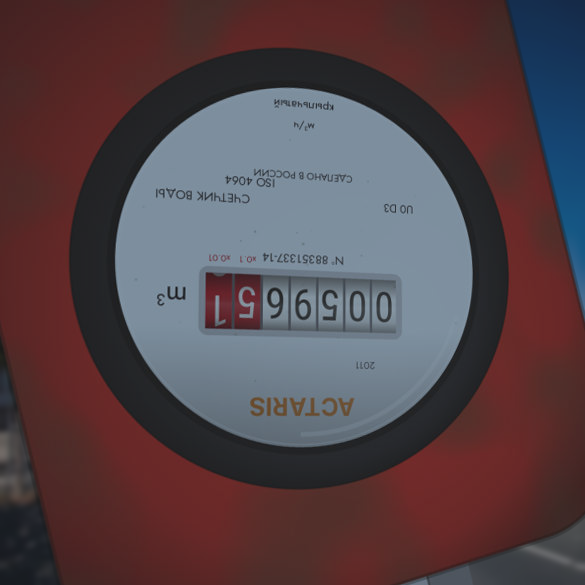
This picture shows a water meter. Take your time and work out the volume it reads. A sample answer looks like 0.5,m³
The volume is 596.51,m³
